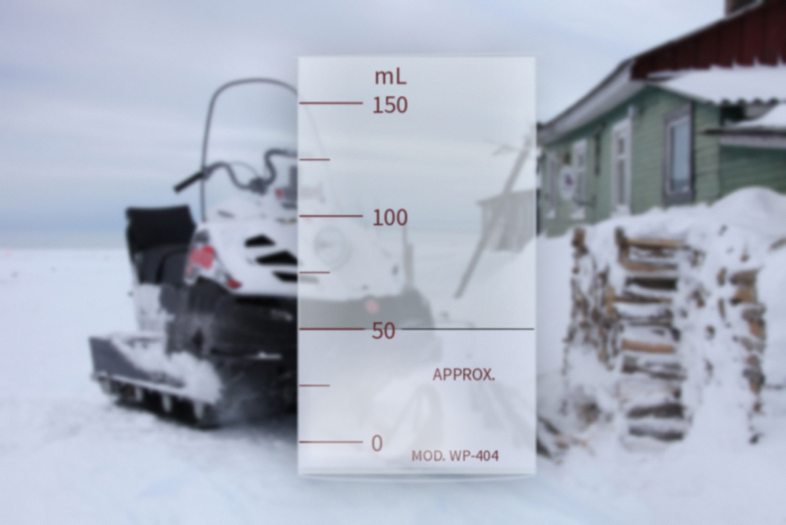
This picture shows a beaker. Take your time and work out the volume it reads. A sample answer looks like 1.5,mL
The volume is 50,mL
